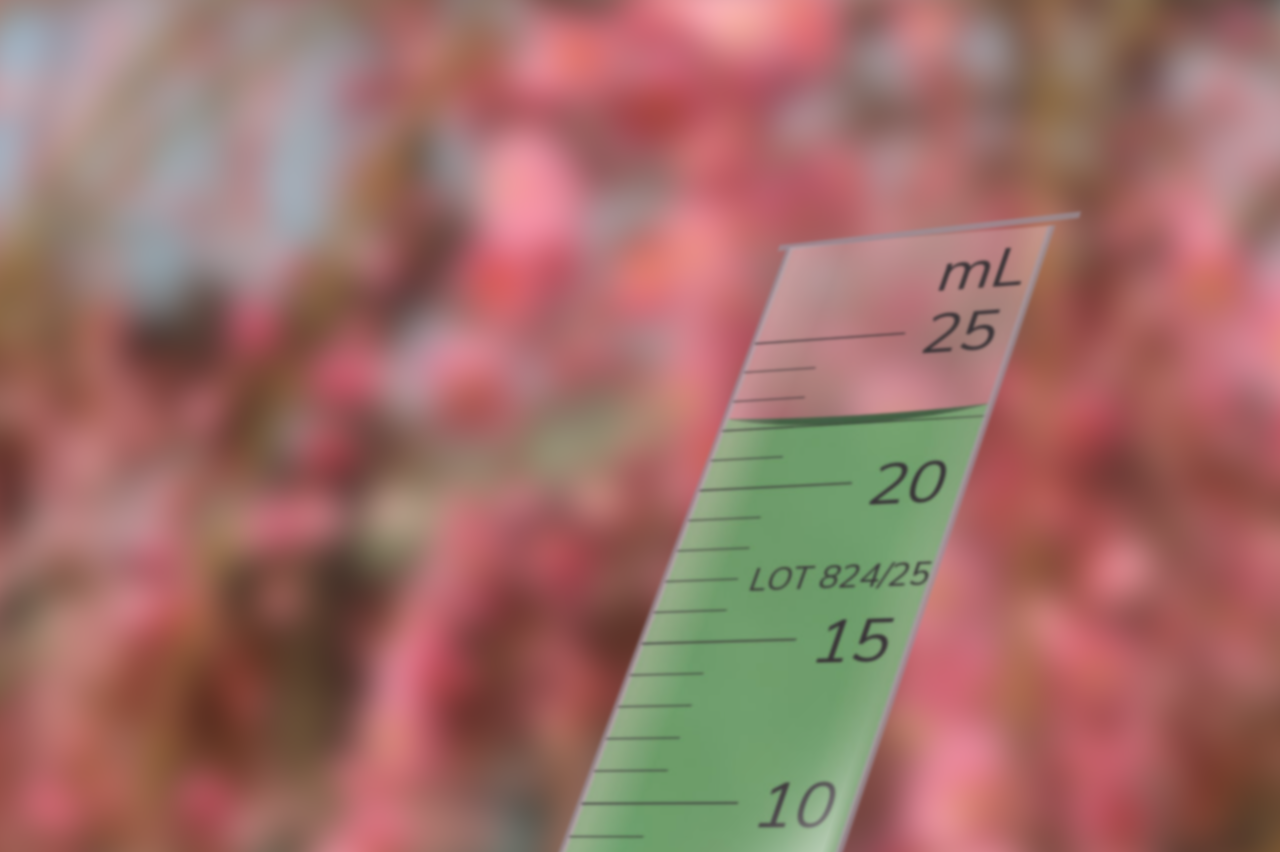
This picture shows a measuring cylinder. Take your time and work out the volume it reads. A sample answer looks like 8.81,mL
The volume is 22,mL
